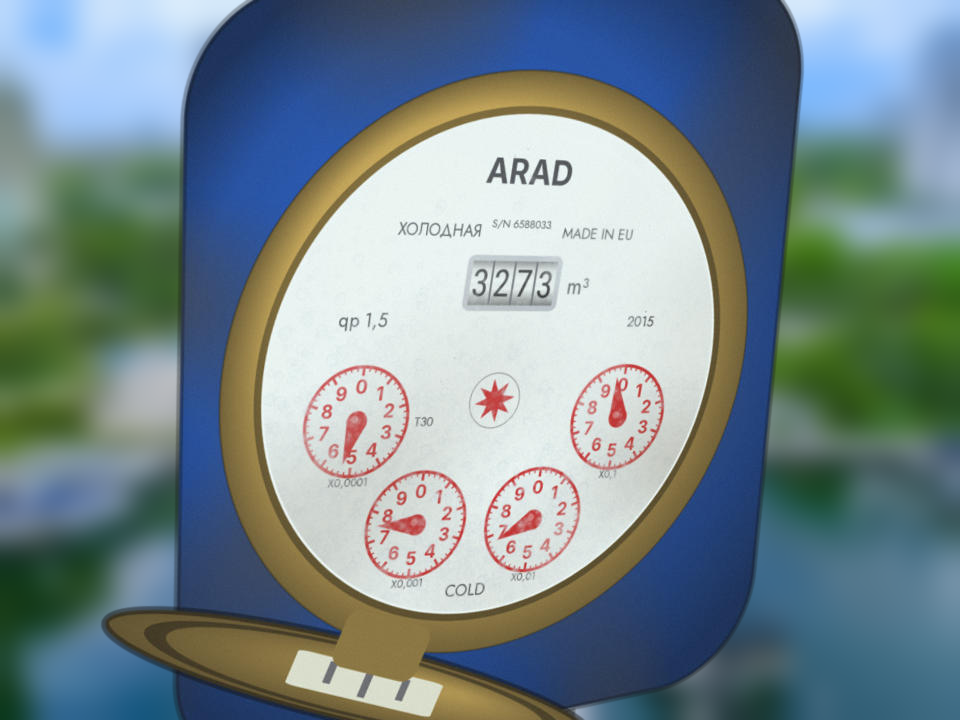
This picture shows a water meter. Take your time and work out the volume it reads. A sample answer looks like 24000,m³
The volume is 3272.9675,m³
